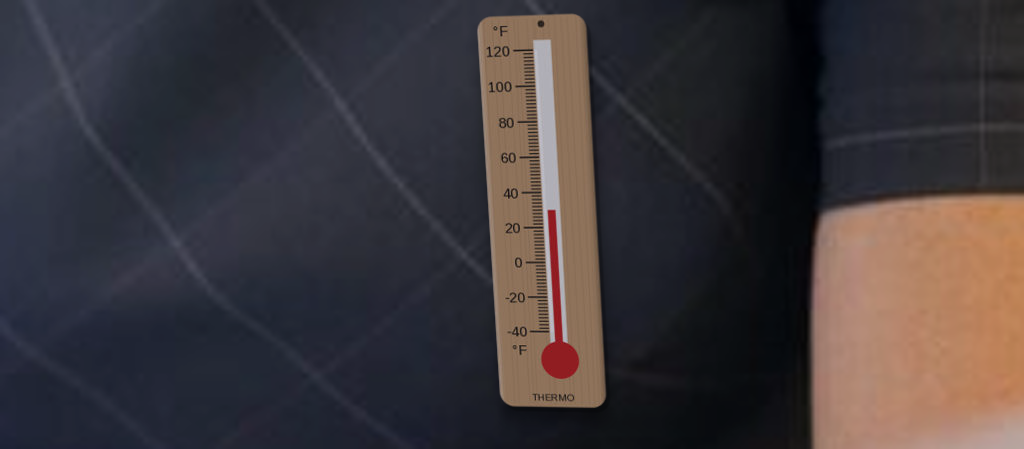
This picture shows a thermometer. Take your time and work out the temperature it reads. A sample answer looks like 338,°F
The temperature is 30,°F
